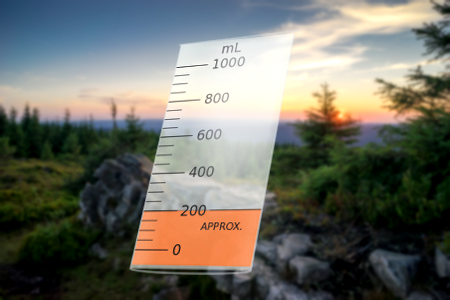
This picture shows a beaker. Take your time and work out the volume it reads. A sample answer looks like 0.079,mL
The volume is 200,mL
